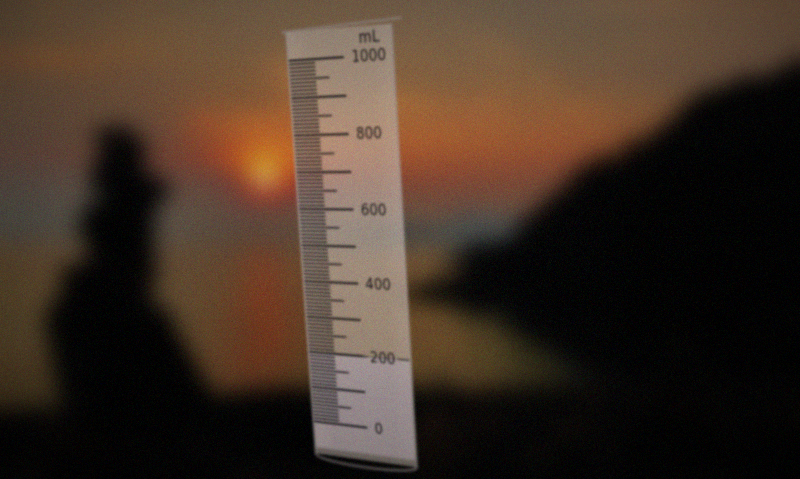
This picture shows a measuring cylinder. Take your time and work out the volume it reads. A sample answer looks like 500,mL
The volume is 200,mL
